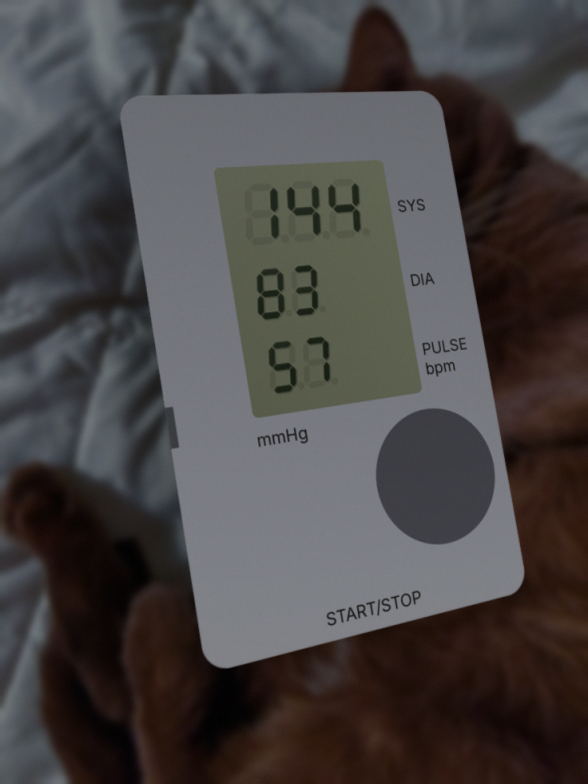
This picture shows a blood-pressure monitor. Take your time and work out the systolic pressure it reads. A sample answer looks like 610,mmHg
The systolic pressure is 144,mmHg
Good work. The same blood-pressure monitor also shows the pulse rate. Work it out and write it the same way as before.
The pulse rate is 57,bpm
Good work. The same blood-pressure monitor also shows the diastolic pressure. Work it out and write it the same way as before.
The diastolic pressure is 83,mmHg
